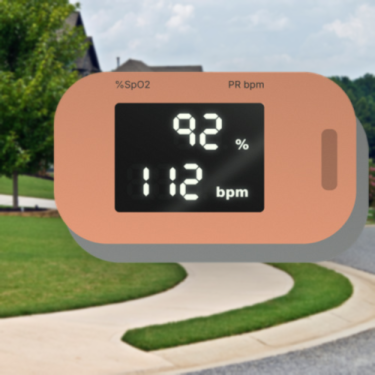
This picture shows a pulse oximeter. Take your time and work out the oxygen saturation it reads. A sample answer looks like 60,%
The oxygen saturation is 92,%
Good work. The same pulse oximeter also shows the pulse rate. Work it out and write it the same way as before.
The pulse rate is 112,bpm
